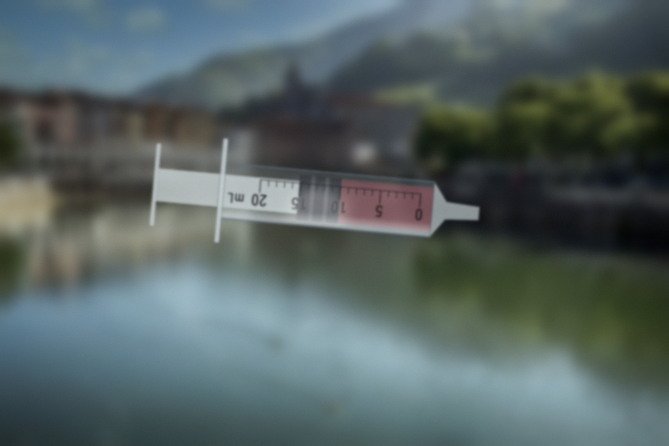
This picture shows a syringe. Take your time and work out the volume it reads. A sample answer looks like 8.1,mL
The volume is 10,mL
